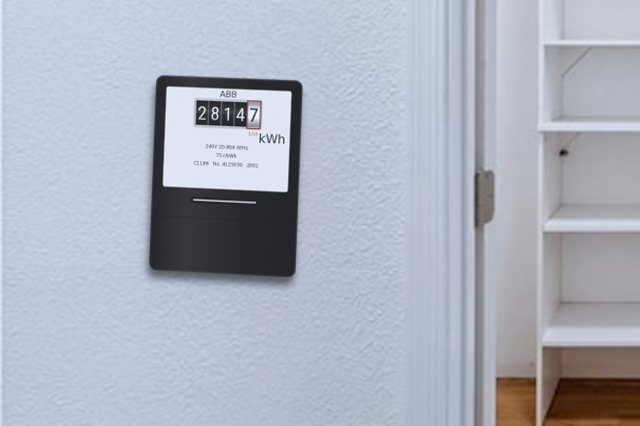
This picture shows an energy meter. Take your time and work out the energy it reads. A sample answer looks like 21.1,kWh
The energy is 2814.7,kWh
